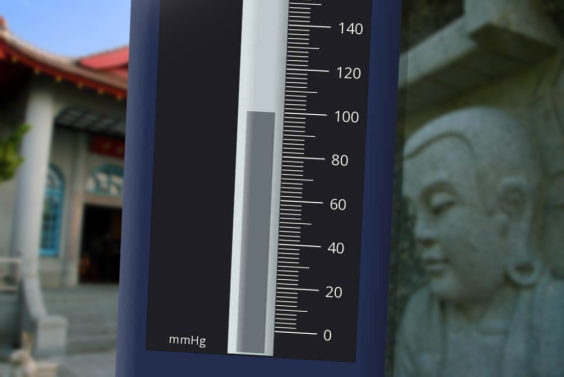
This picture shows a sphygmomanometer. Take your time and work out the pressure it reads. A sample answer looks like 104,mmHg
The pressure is 100,mmHg
